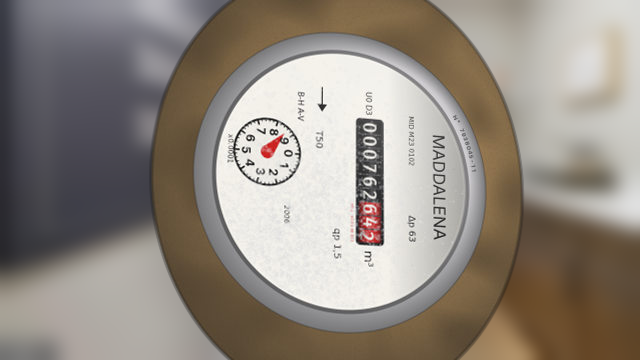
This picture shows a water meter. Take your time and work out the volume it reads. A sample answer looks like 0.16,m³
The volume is 762.6418,m³
